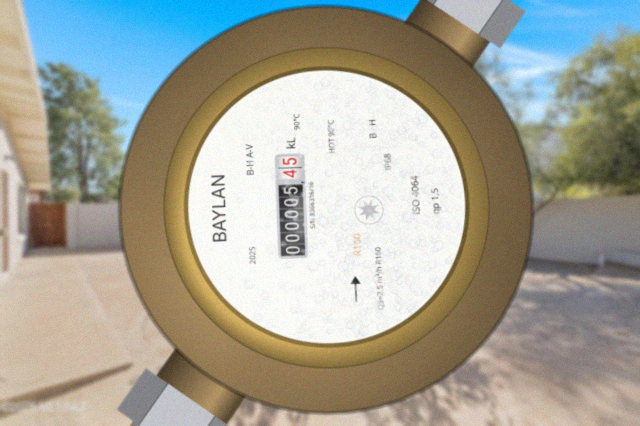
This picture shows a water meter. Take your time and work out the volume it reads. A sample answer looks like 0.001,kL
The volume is 5.45,kL
